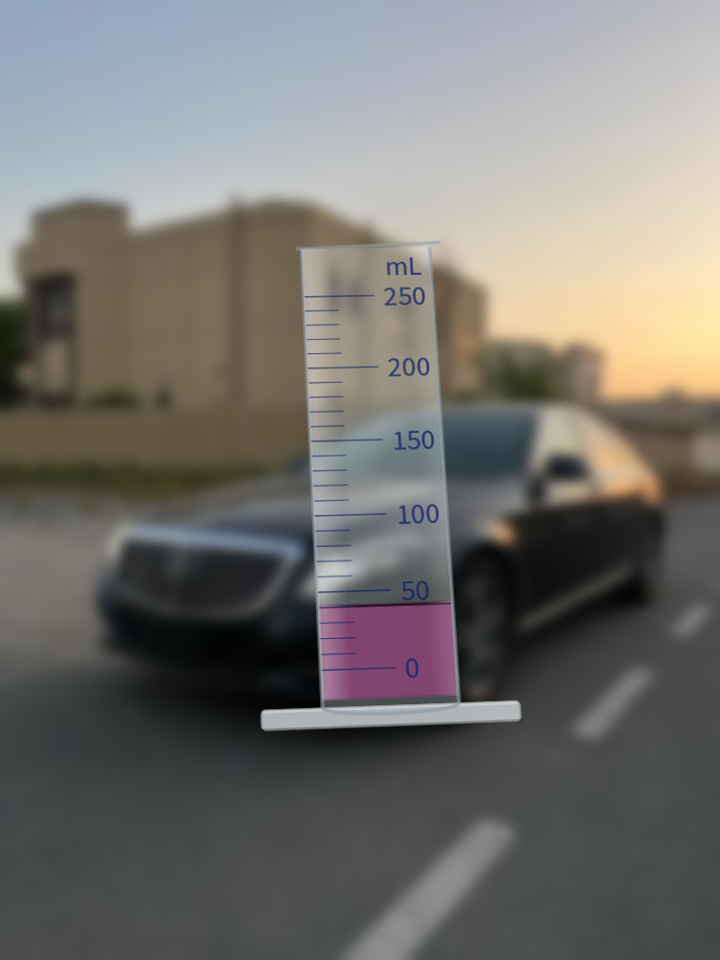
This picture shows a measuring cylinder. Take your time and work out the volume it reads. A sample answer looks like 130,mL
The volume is 40,mL
